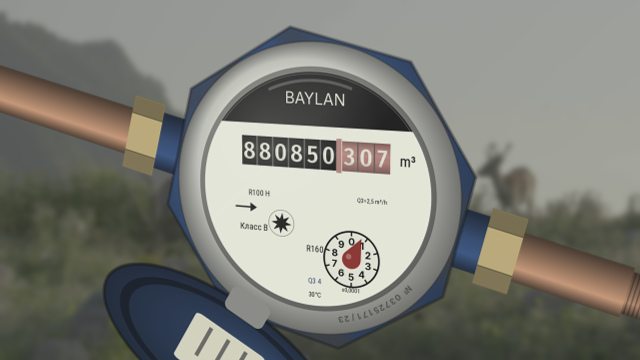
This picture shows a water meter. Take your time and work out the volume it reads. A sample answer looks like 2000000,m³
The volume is 880850.3070,m³
